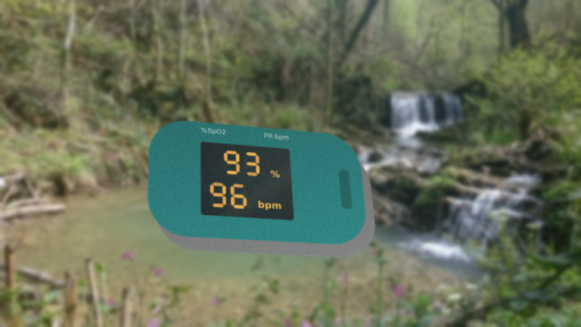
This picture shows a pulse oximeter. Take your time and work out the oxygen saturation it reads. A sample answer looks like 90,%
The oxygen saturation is 93,%
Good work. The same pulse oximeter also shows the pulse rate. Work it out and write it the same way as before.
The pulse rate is 96,bpm
